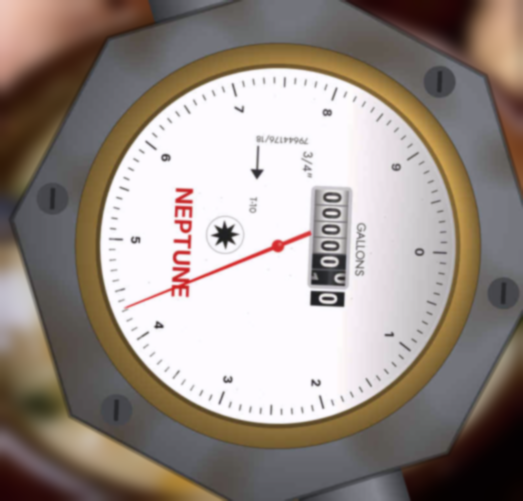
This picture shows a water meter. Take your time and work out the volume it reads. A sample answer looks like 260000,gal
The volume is 4.3,gal
